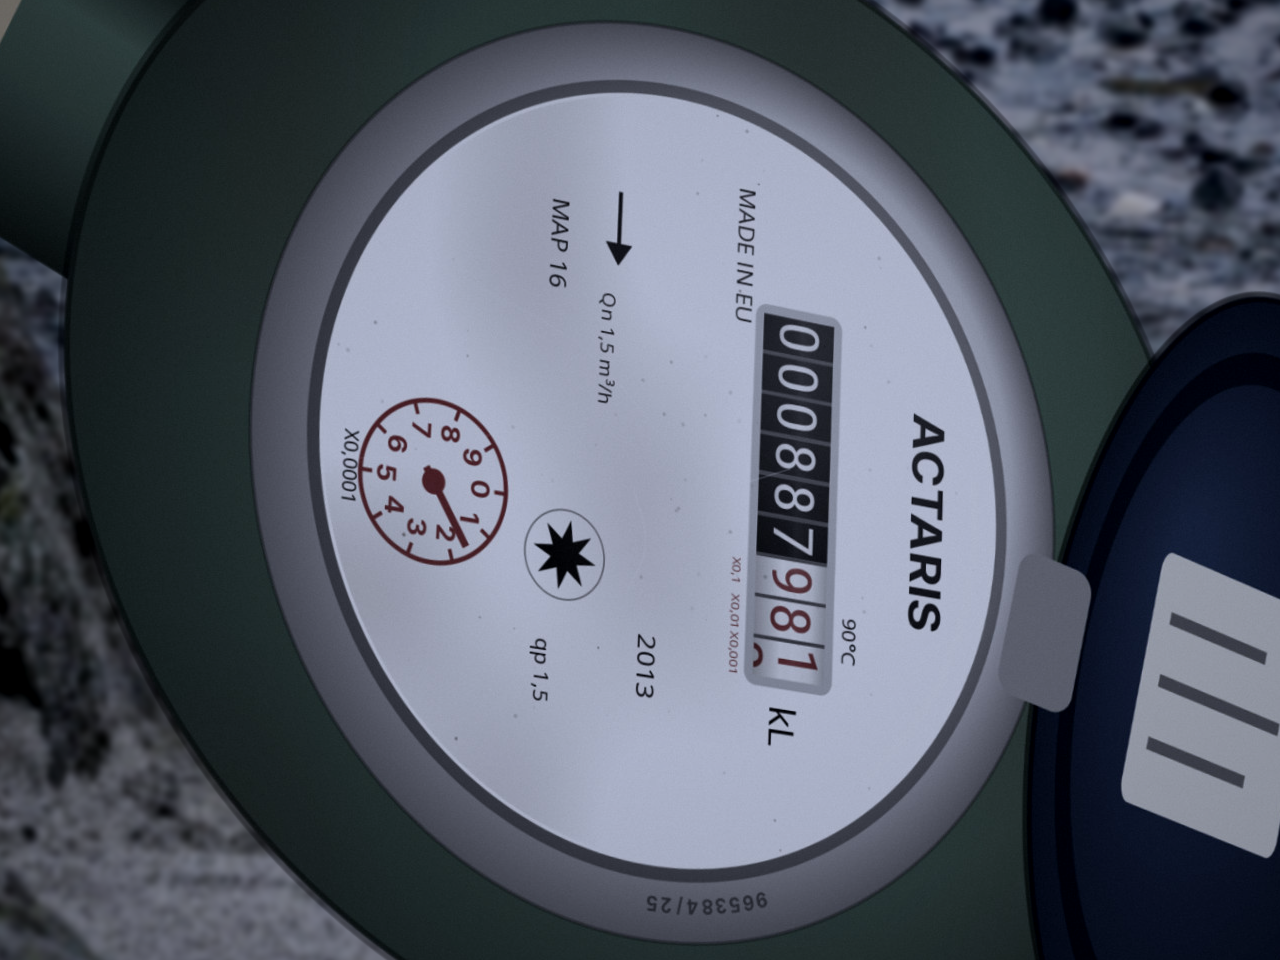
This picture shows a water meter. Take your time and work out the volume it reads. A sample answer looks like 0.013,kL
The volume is 887.9811,kL
